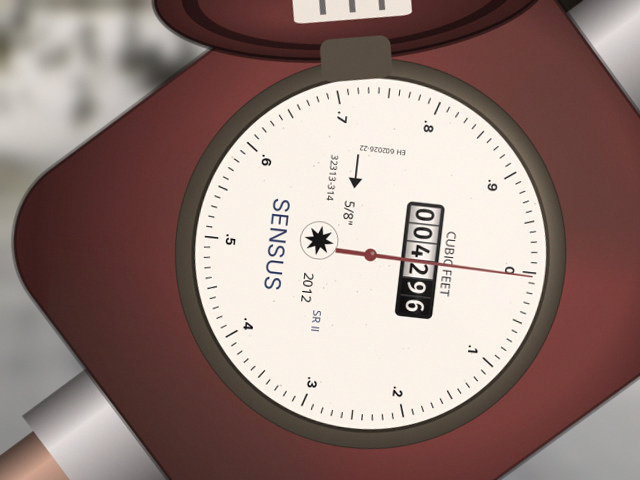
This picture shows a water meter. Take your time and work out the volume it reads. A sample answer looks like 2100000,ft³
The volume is 4296.00,ft³
